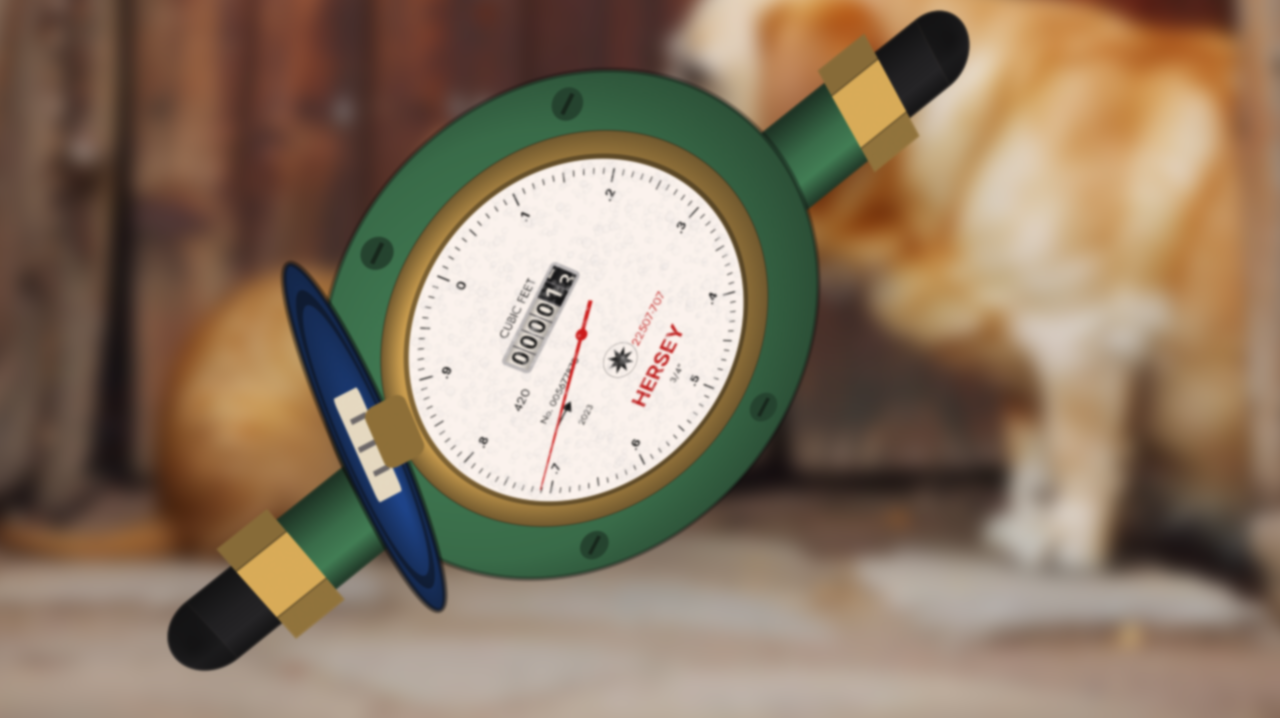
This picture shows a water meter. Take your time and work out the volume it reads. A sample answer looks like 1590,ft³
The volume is 12.71,ft³
